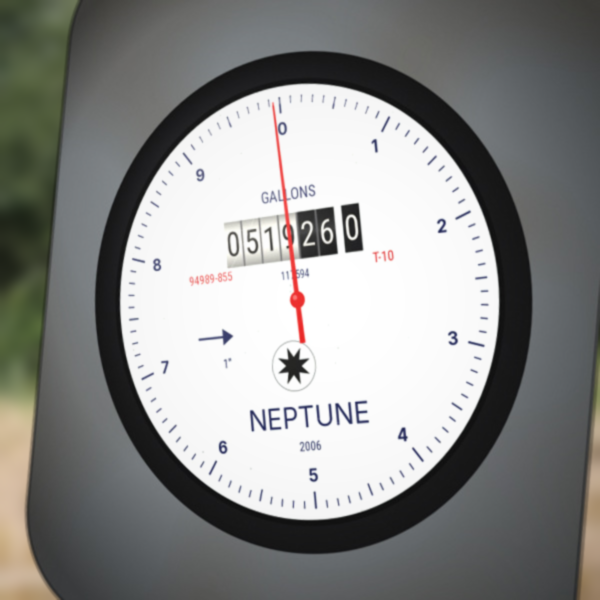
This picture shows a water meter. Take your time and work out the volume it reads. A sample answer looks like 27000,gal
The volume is 519259.9,gal
